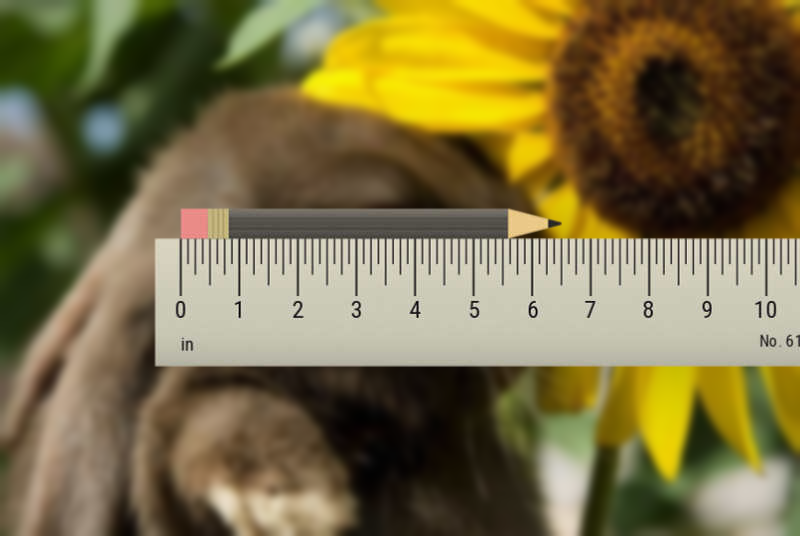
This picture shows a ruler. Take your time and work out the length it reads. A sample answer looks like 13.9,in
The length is 6.5,in
